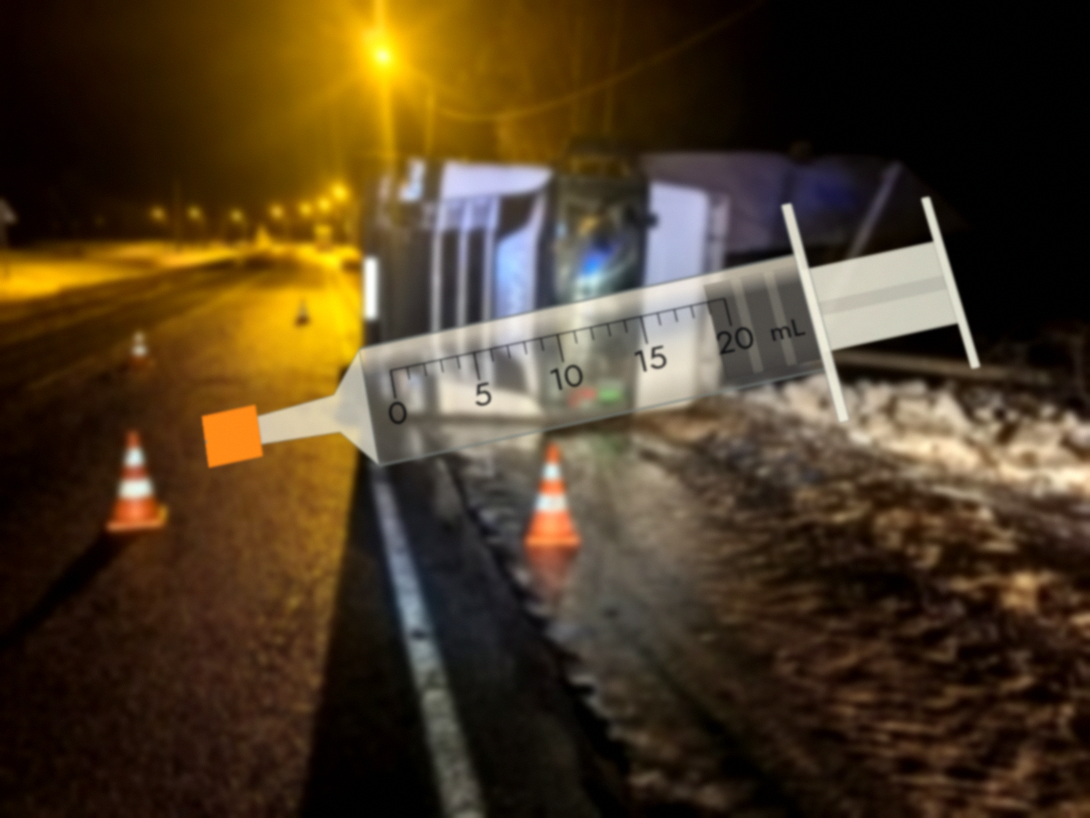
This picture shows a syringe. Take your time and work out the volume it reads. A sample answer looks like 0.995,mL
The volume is 19,mL
